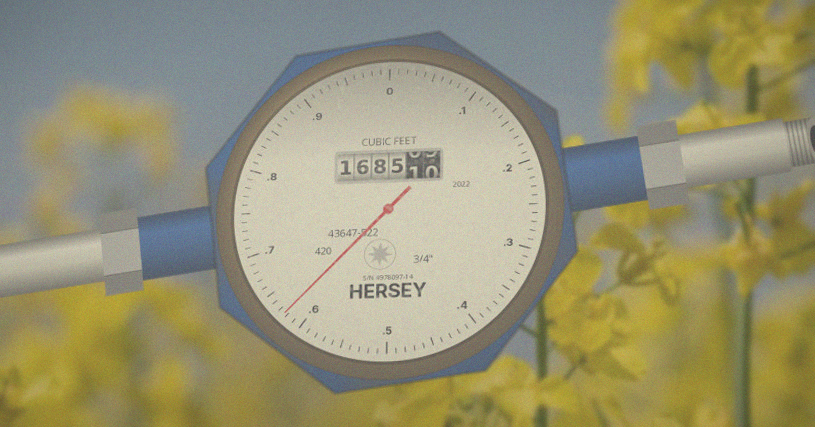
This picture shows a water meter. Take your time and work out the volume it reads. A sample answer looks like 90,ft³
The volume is 168509.62,ft³
